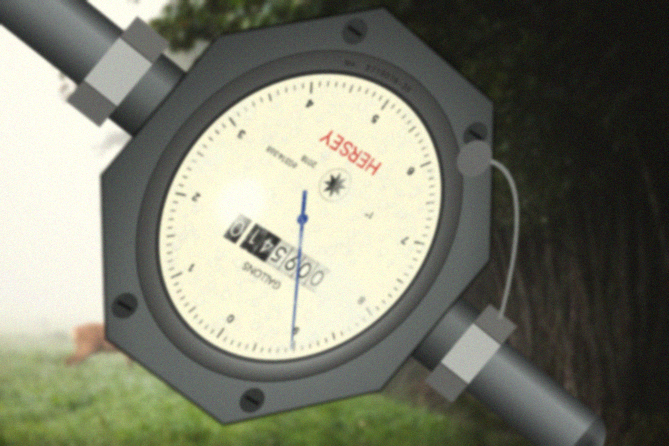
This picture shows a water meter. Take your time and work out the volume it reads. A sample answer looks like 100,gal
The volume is 95409.0,gal
